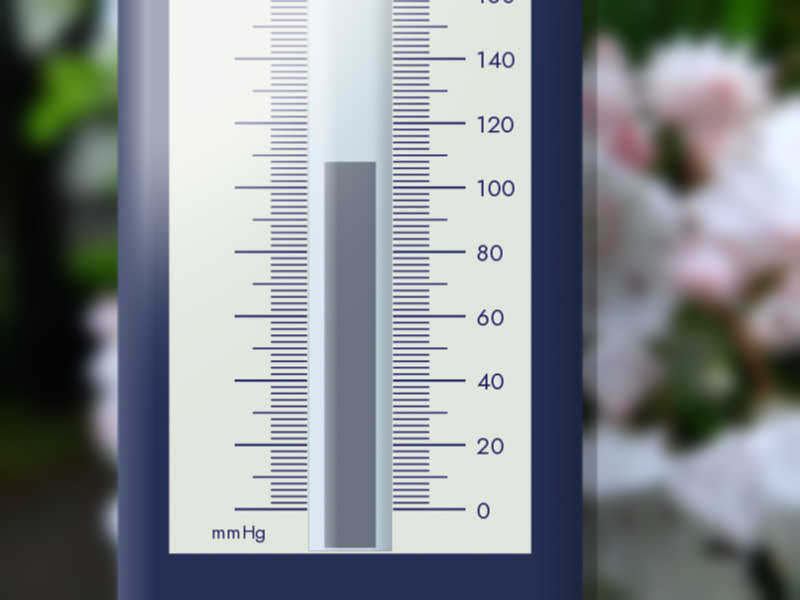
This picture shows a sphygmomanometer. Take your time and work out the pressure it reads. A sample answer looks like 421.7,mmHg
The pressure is 108,mmHg
